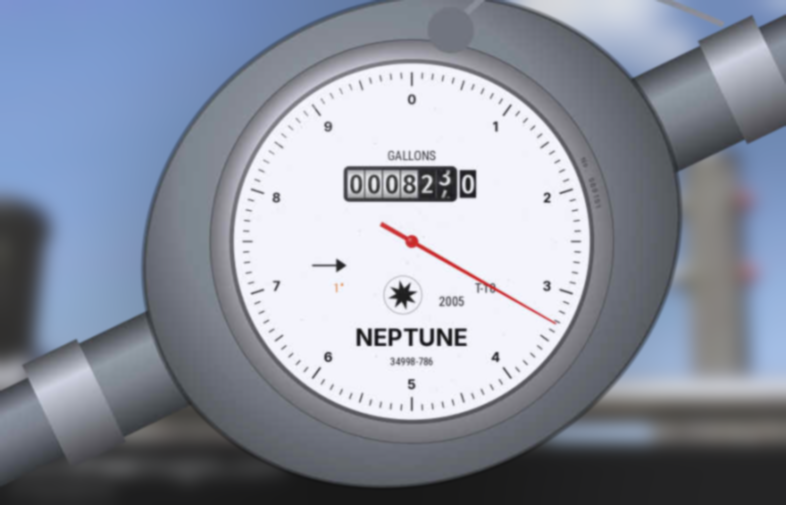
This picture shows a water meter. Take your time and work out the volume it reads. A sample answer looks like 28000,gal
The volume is 8233.3,gal
